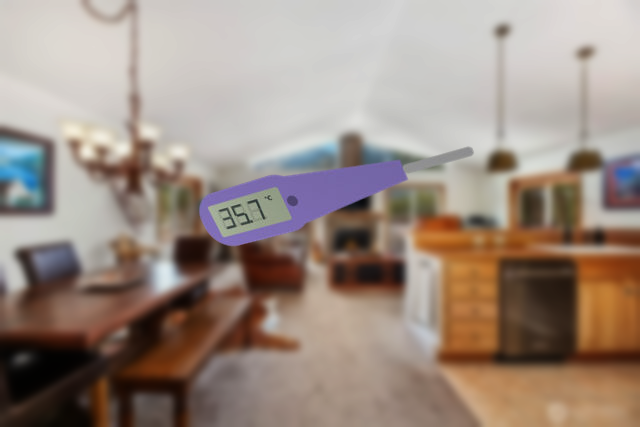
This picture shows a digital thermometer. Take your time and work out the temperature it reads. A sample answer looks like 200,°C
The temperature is 35.7,°C
